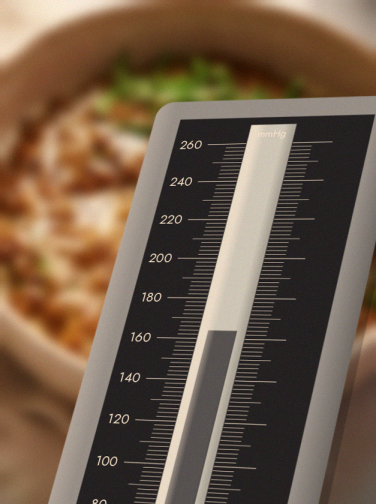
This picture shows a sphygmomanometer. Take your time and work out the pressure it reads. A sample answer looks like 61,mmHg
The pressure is 164,mmHg
